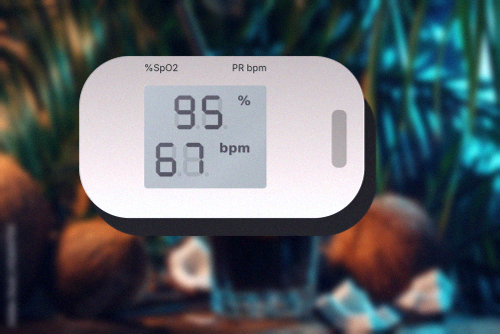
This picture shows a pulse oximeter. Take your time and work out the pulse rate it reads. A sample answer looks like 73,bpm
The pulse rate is 67,bpm
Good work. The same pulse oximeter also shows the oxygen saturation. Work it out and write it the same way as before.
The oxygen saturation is 95,%
